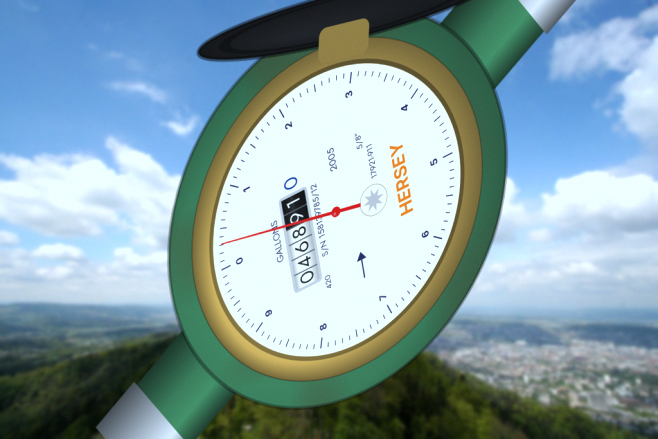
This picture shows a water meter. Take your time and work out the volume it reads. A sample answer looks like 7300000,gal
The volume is 468910.3,gal
